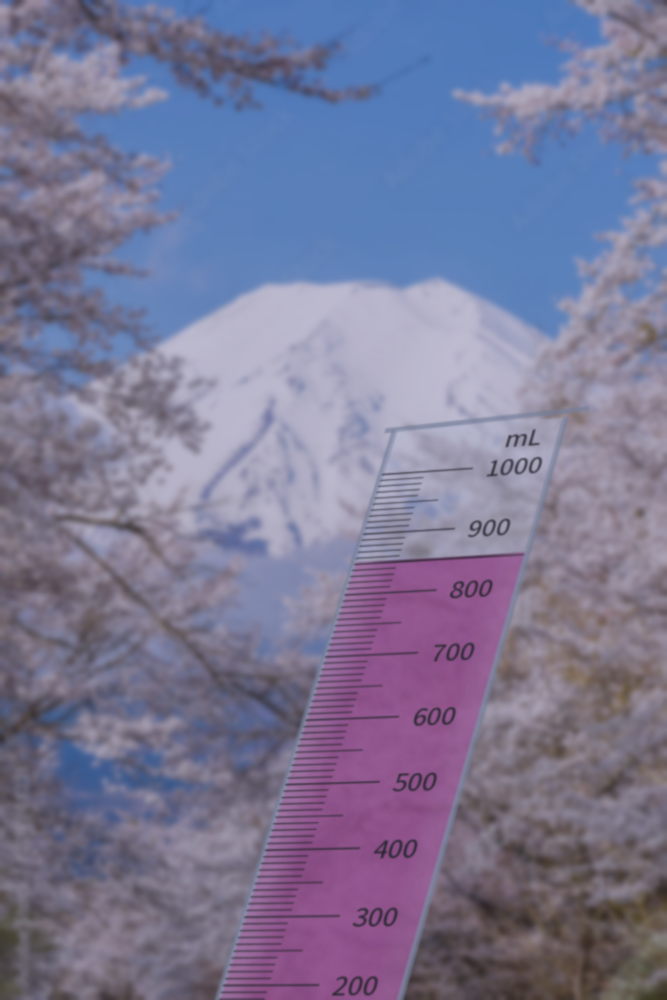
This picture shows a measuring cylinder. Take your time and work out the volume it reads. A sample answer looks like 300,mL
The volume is 850,mL
